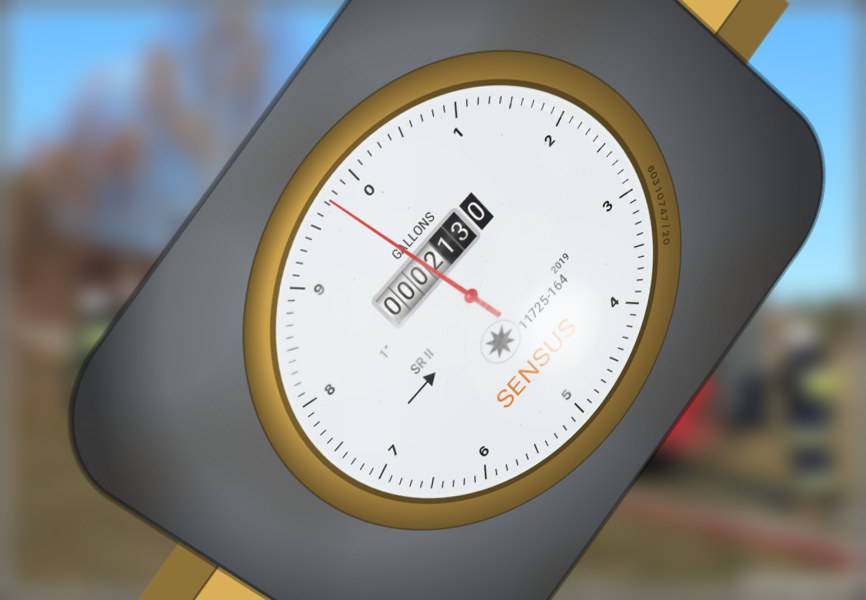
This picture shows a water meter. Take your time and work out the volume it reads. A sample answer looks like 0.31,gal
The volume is 2129.7,gal
